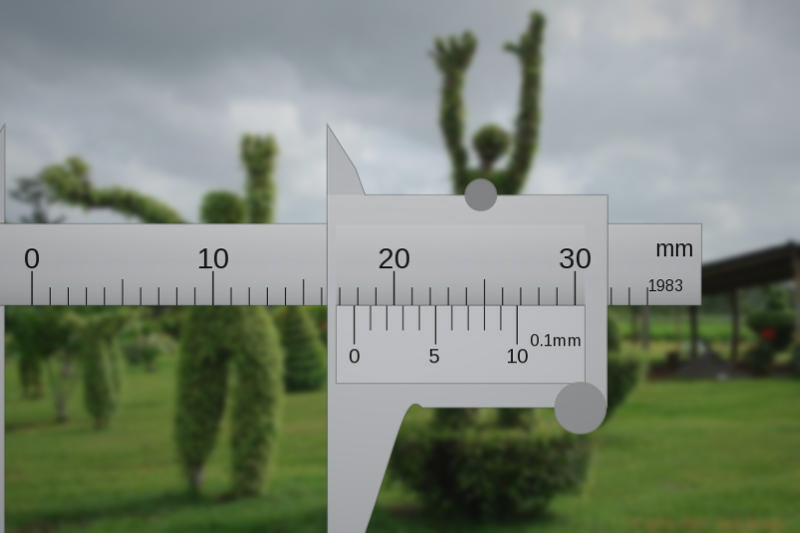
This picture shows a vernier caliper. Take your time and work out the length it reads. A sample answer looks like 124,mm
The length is 17.8,mm
